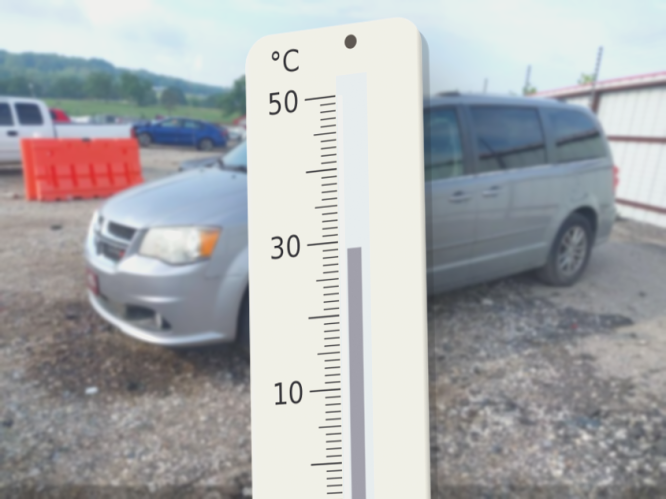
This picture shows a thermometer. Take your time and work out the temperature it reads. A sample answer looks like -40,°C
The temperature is 29,°C
